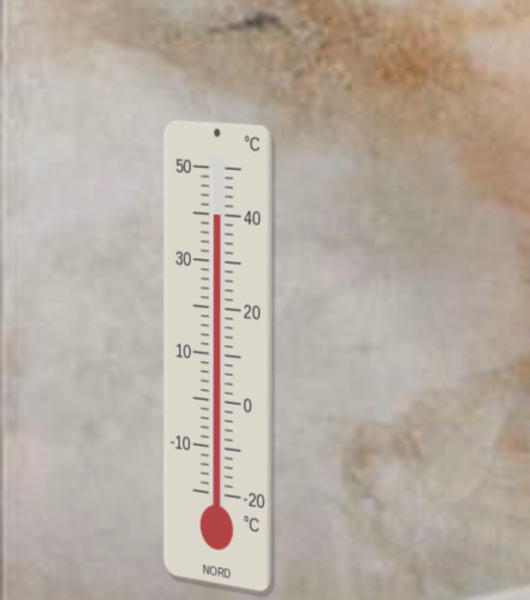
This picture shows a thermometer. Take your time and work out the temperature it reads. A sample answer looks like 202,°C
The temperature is 40,°C
